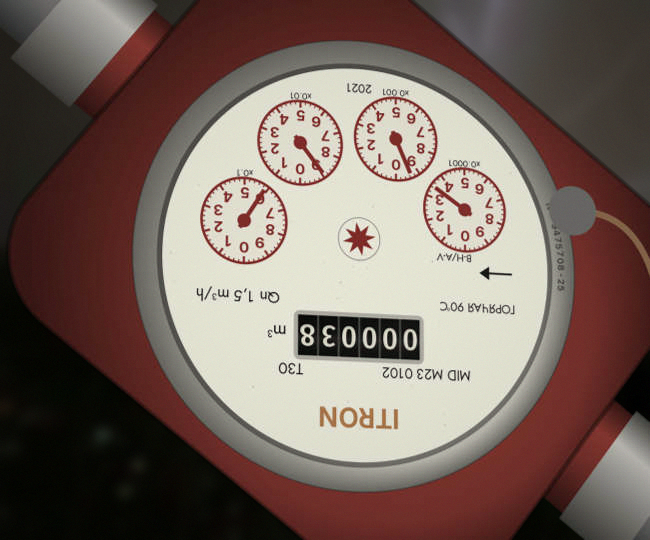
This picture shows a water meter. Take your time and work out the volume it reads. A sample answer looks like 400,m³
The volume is 38.5893,m³
